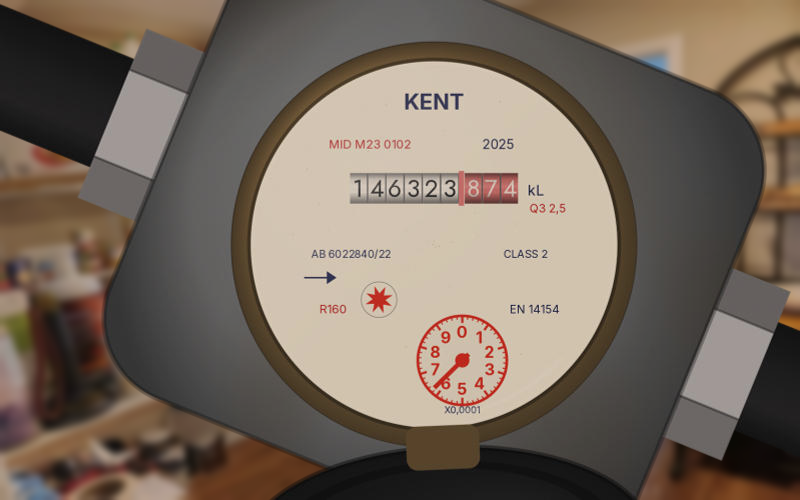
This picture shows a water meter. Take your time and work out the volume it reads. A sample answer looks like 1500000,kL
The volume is 146323.8746,kL
